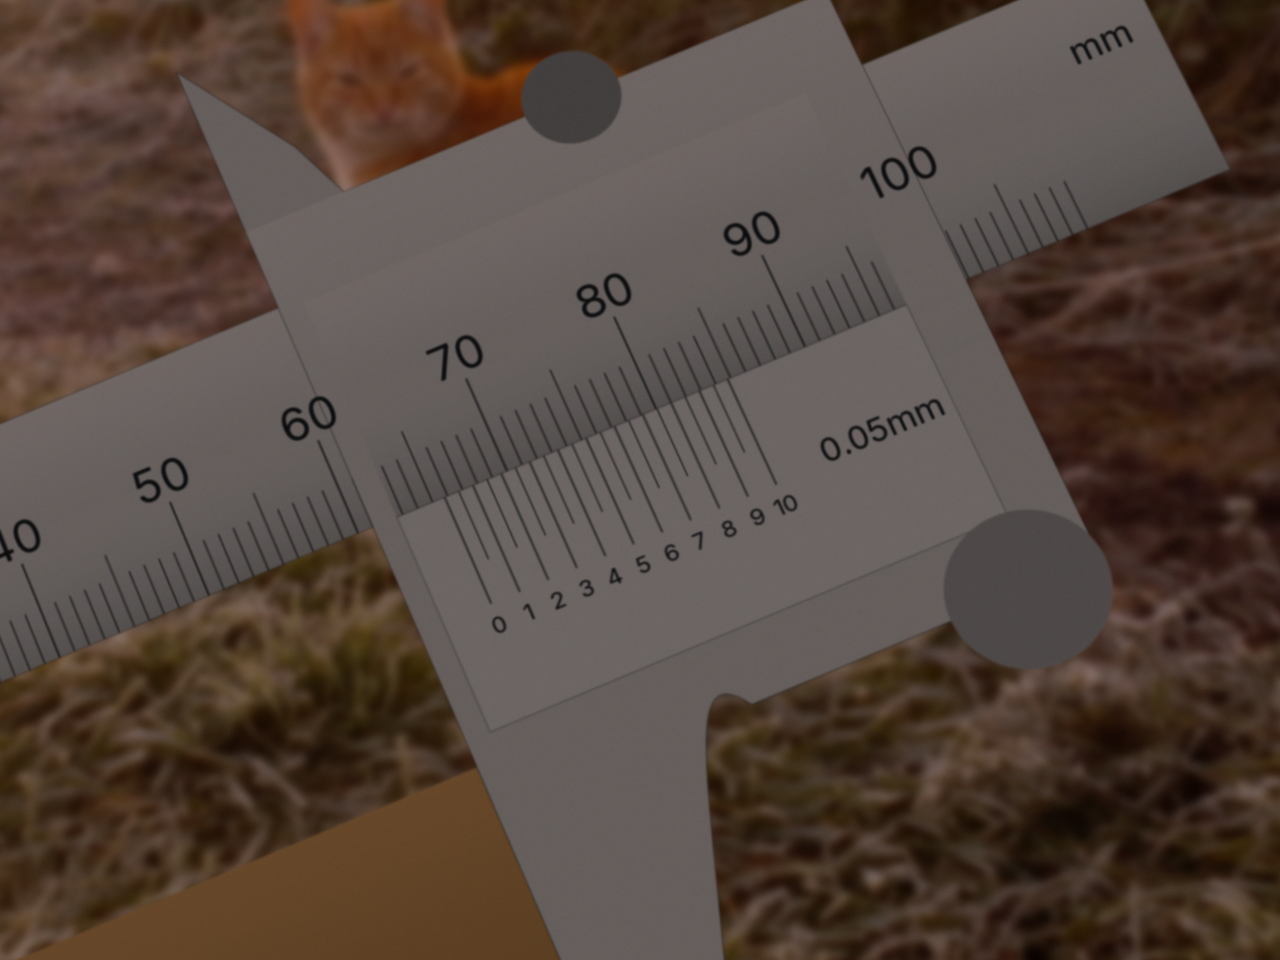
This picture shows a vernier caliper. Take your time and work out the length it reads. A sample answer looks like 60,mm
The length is 65.8,mm
